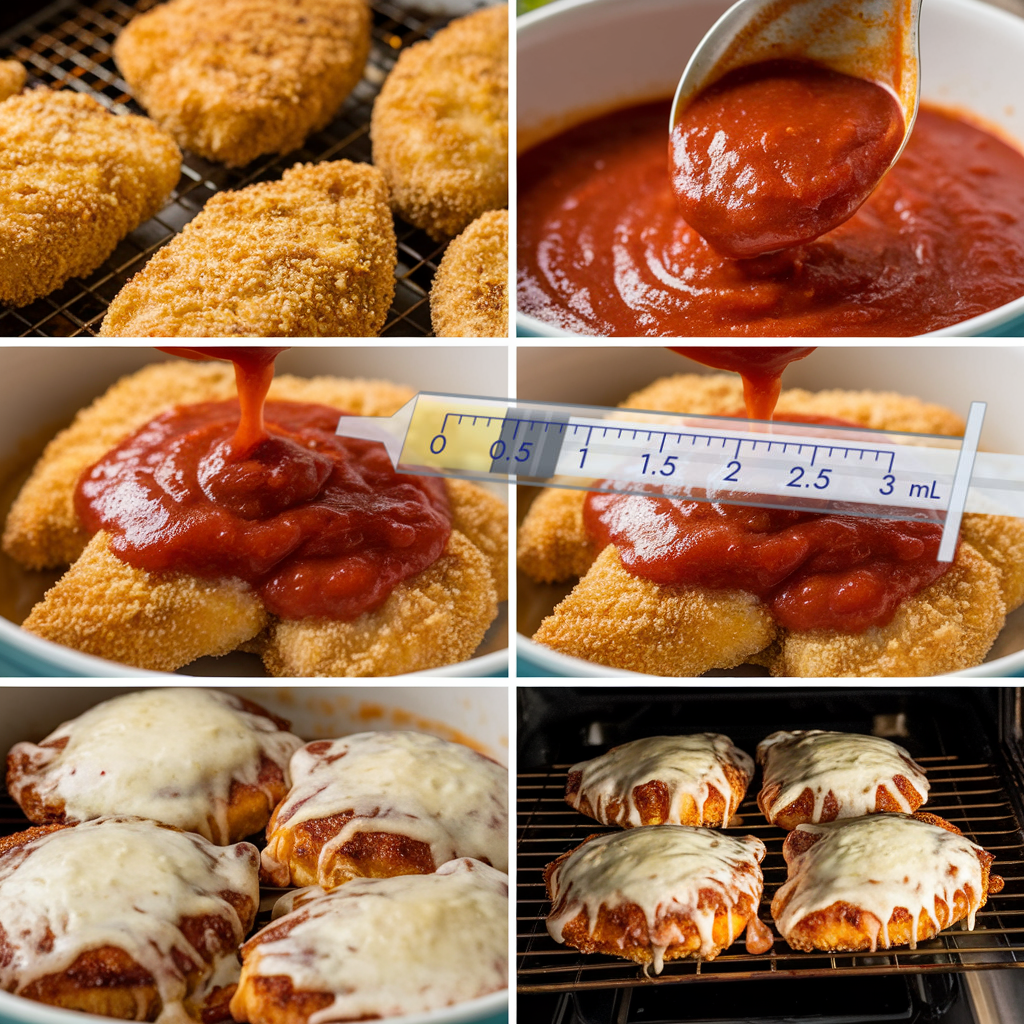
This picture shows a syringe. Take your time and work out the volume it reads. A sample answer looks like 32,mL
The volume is 0.4,mL
